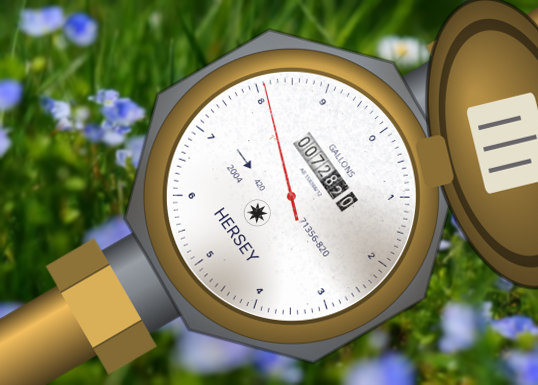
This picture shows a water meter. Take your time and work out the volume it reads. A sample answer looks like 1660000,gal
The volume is 72818.1,gal
